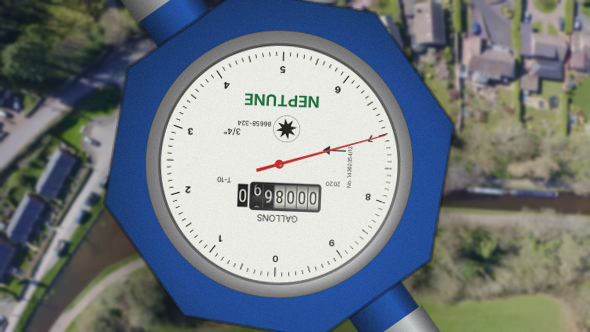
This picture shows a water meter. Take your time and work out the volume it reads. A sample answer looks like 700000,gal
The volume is 8687.0,gal
